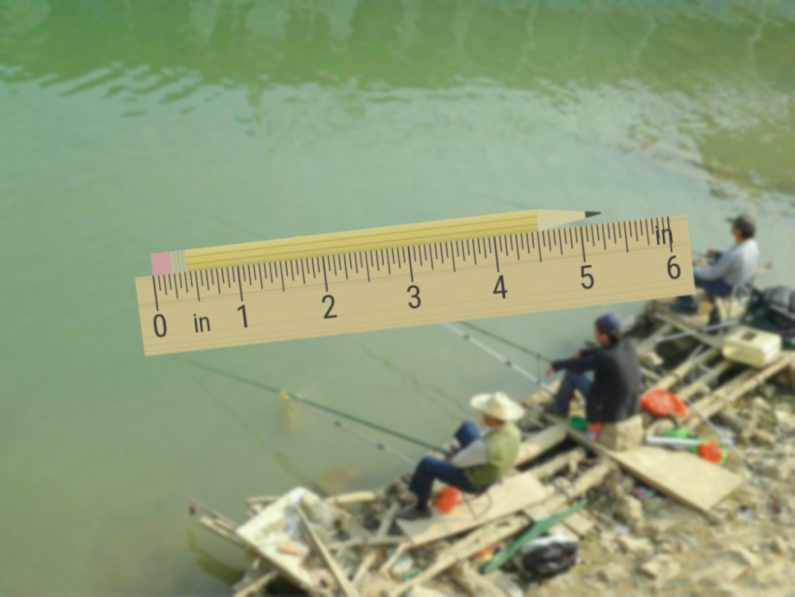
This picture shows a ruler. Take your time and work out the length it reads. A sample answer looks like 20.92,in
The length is 5.25,in
